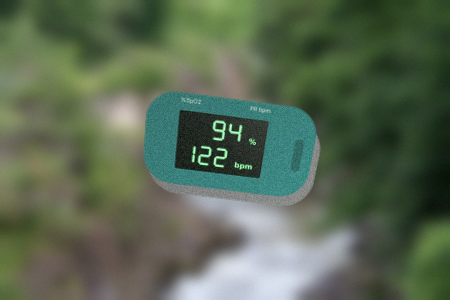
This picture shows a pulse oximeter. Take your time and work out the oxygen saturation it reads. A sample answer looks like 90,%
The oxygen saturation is 94,%
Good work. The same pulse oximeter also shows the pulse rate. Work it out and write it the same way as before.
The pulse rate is 122,bpm
